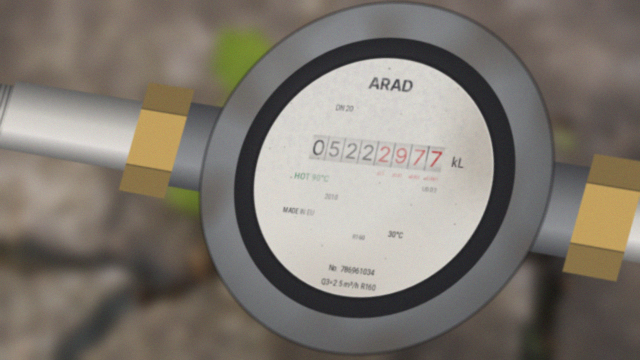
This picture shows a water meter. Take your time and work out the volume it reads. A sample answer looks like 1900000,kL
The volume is 522.2977,kL
